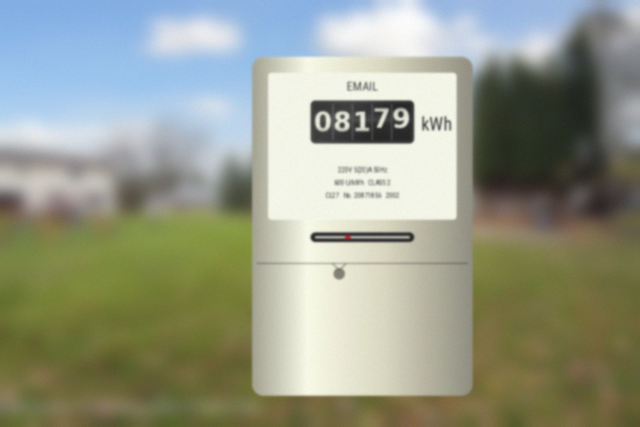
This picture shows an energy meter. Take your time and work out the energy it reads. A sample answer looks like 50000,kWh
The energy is 8179,kWh
